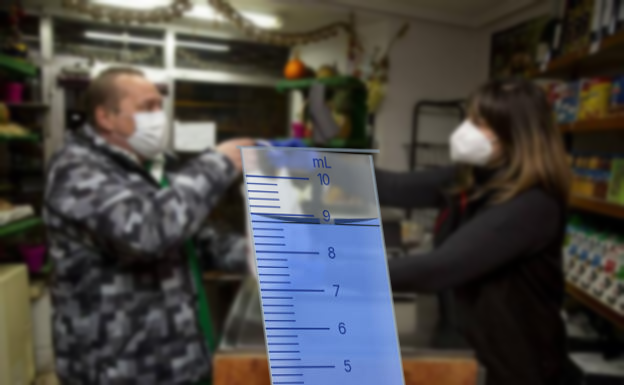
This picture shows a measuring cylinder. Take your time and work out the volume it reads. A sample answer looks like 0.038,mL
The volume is 8.8,mL
